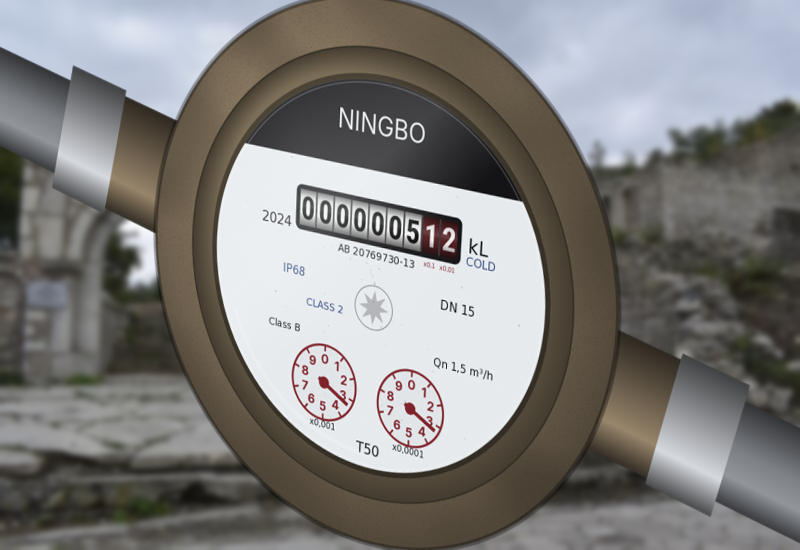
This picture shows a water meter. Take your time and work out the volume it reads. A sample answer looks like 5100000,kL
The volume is 5.1233,kL
